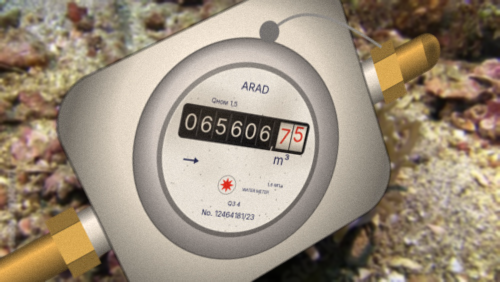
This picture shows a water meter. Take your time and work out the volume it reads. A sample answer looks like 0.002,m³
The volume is 65606.75,m³
